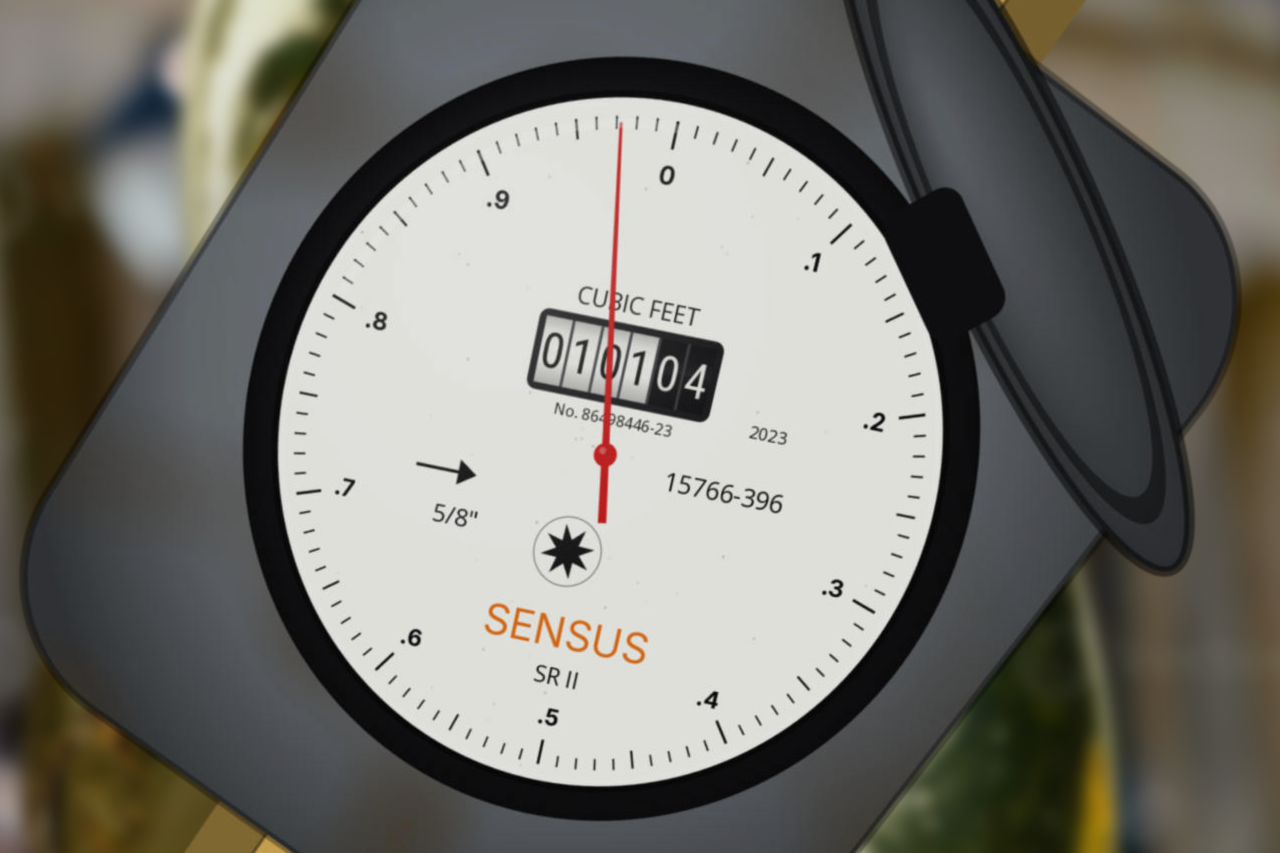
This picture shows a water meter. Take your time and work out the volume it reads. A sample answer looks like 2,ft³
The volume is 10103.97,ft³
